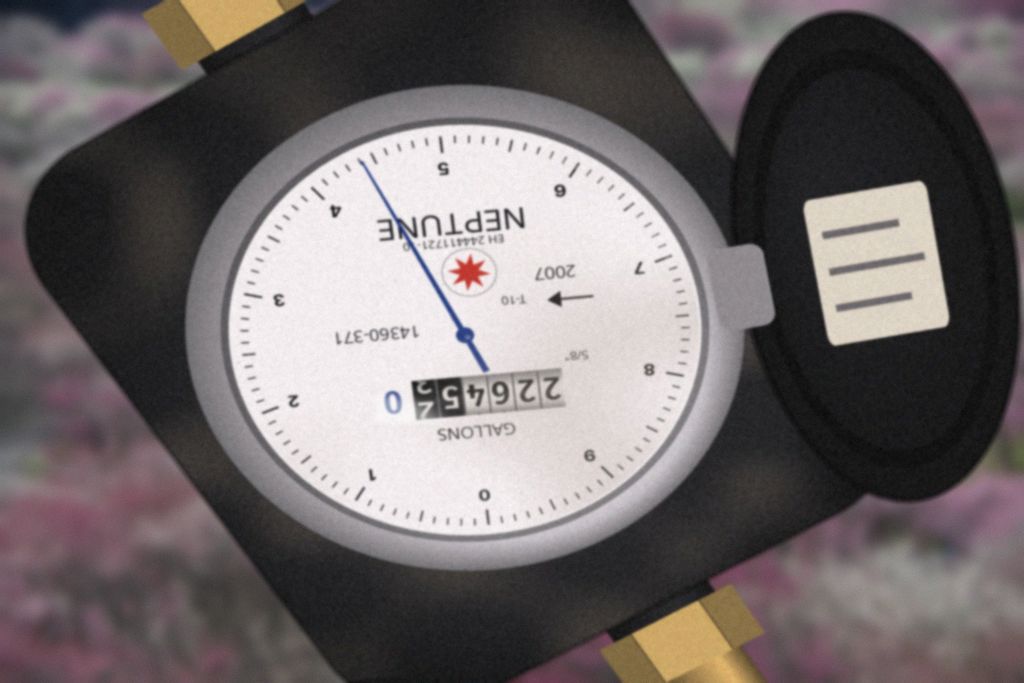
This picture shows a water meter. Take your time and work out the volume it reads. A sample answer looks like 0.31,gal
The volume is 2264524.4,gal
